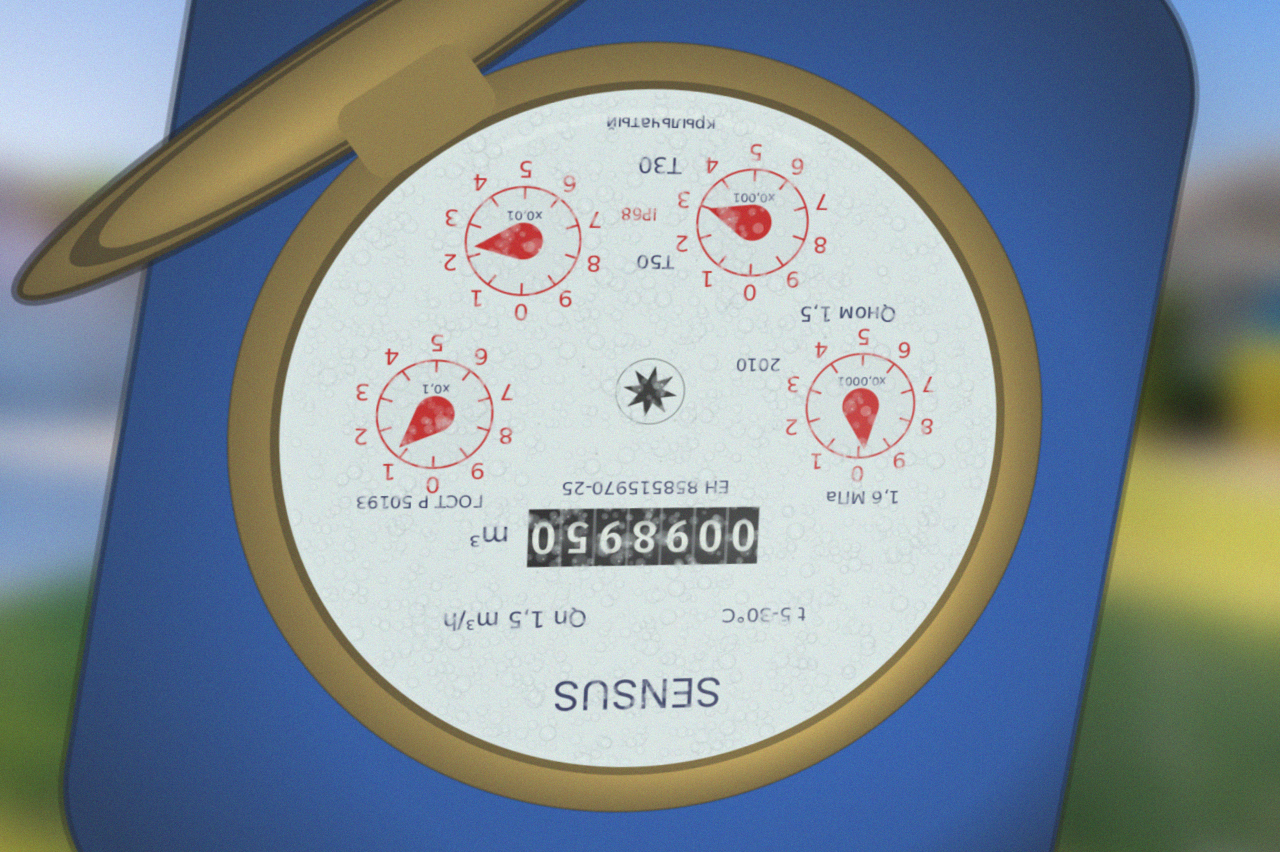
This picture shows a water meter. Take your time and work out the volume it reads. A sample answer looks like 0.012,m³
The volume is 98950.1229,m³
